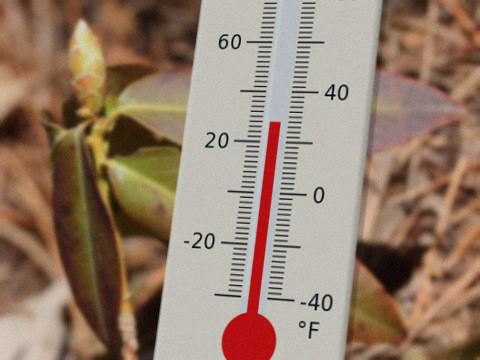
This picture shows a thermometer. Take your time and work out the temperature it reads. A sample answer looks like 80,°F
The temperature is 28,°F
